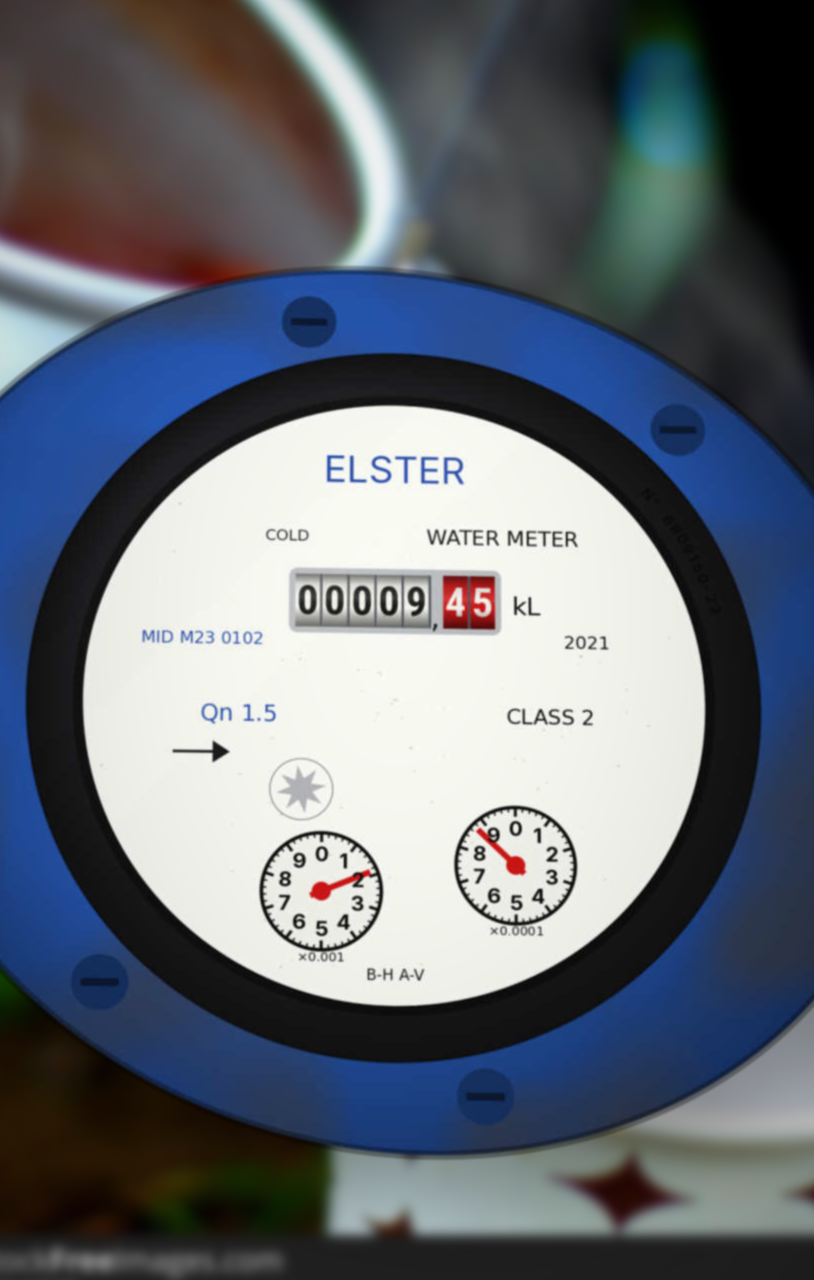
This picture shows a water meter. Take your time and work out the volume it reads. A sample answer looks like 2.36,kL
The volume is 9.4518,kL
